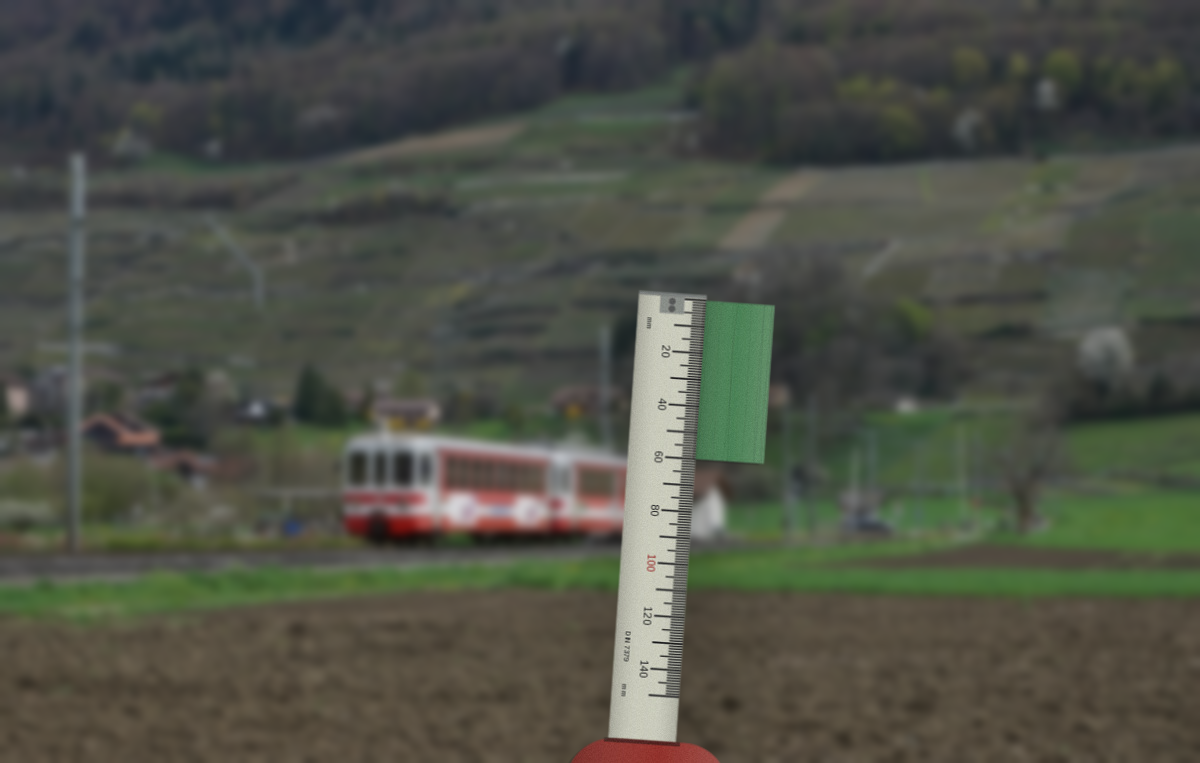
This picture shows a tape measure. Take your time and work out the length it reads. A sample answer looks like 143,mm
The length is 60,mm
